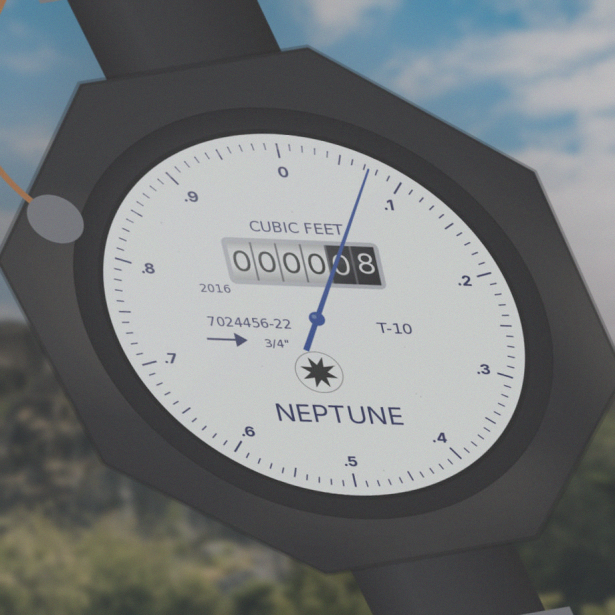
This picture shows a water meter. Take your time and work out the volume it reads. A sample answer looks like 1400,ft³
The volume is 8.07,ft³
